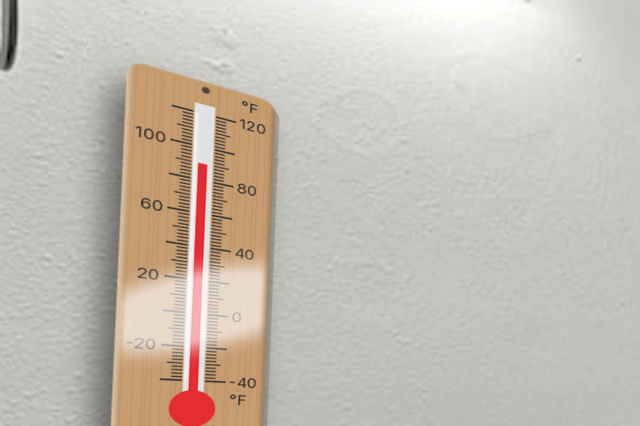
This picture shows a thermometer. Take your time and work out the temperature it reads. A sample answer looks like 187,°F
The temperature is 90,°F
